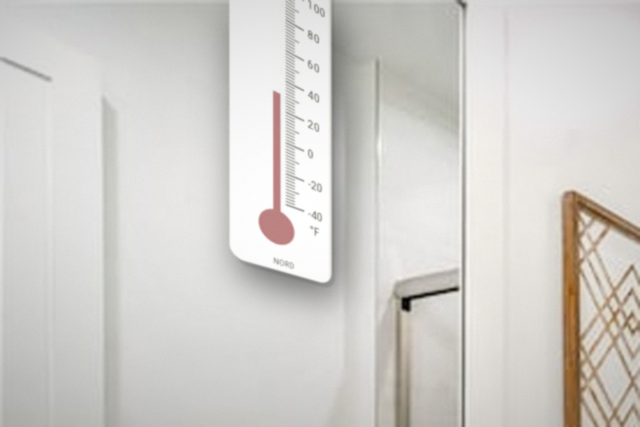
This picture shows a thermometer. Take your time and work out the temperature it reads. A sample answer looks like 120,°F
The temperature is 30,°F
